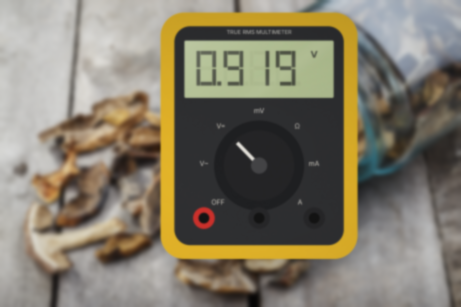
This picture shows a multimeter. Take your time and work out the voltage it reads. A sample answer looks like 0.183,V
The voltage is 0.919,V
